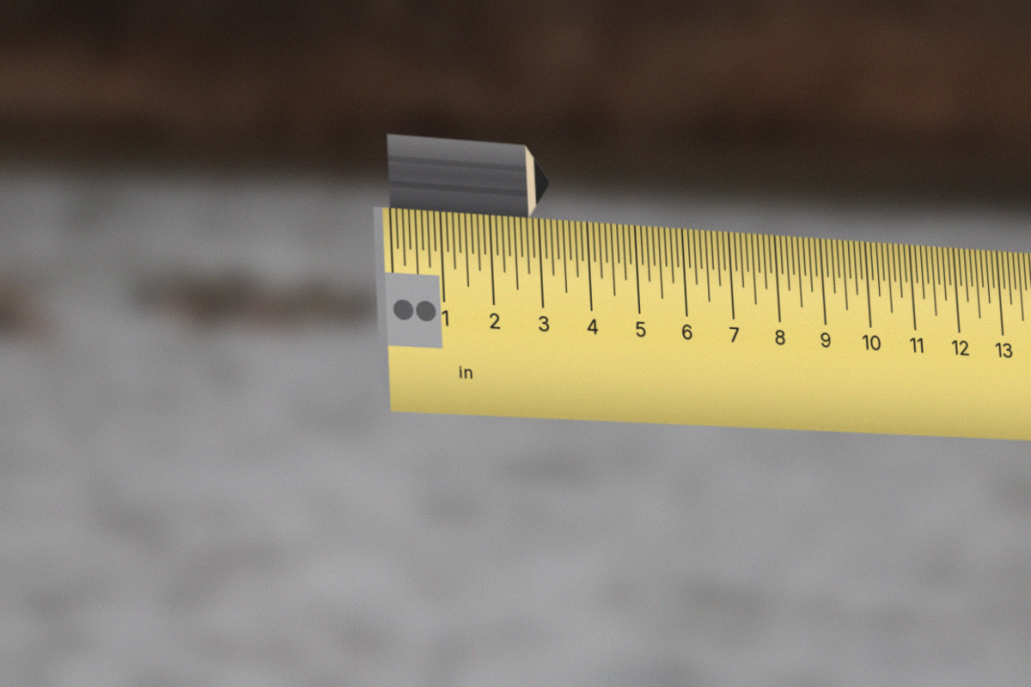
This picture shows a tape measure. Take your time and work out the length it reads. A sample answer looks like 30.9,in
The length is 3.25,in
